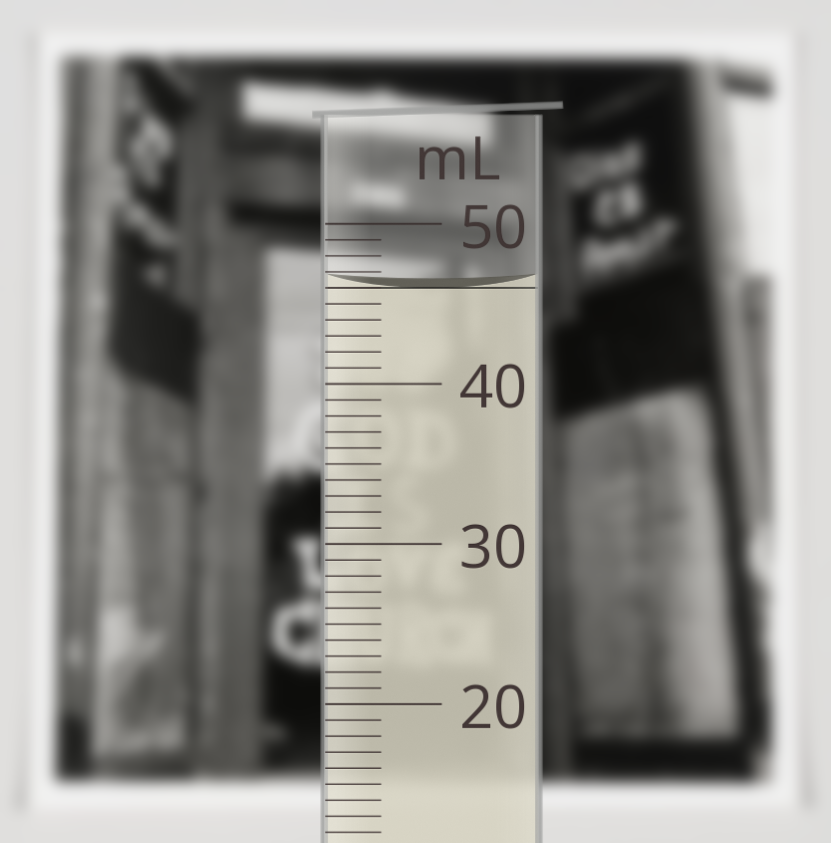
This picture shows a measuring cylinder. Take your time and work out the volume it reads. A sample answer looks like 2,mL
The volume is 46,mL
